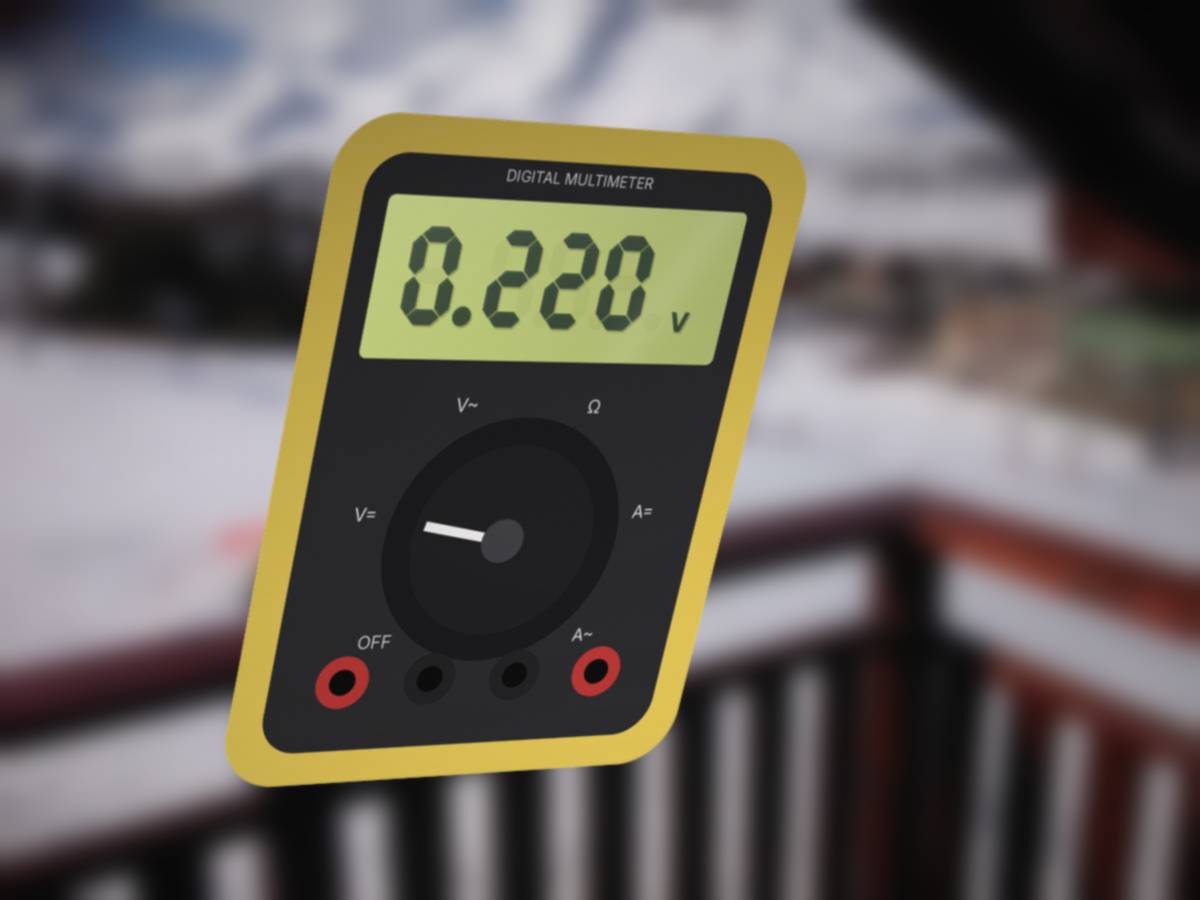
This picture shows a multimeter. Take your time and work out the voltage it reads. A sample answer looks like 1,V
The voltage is 0.220,V
